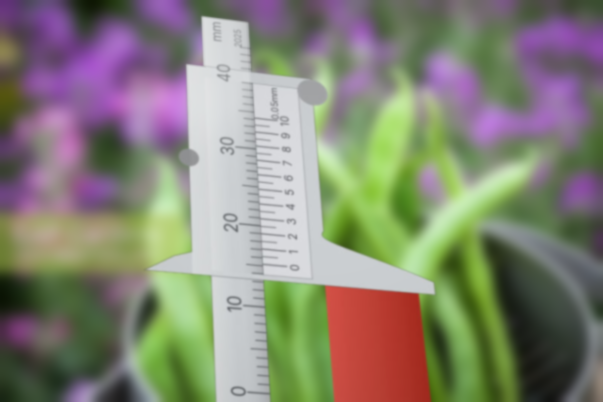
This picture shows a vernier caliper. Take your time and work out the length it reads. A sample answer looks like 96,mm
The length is 15.2,mm
